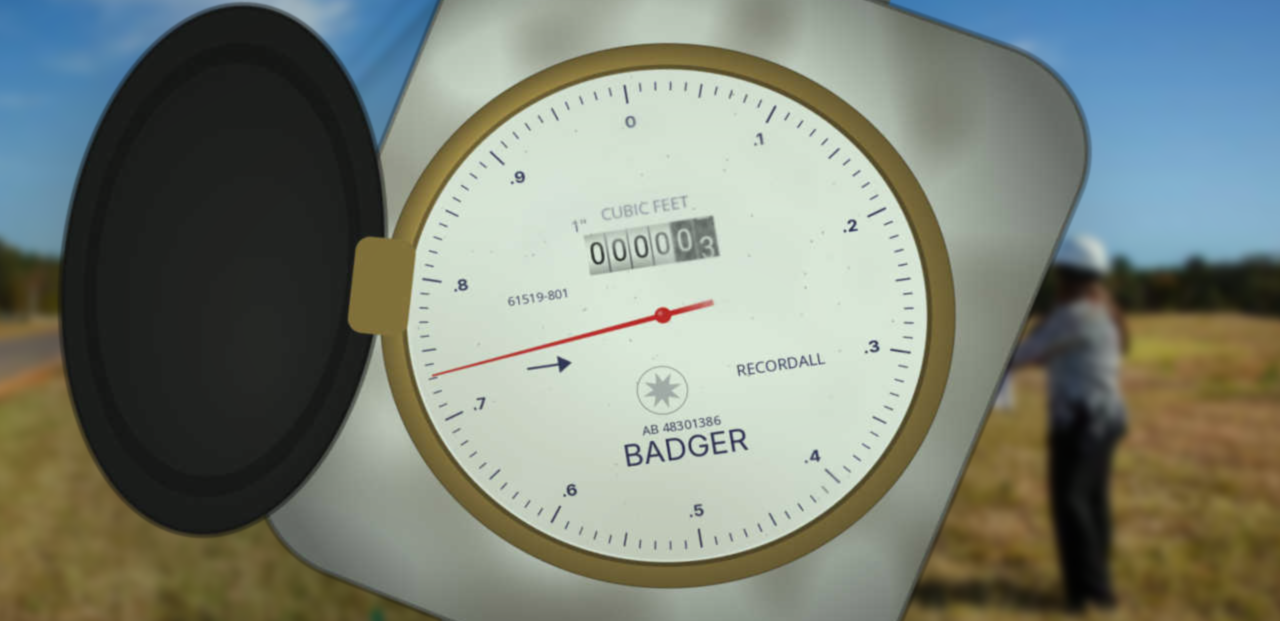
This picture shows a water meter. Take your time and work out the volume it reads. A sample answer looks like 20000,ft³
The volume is 2.73,ft³
